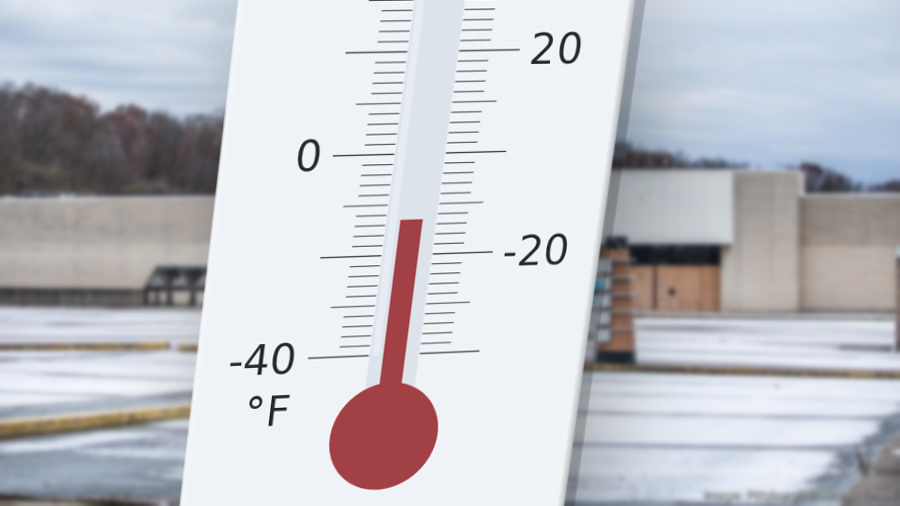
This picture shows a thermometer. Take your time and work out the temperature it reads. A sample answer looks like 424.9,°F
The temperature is -13,°F
